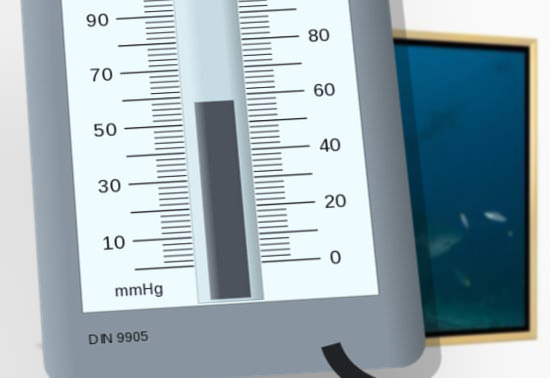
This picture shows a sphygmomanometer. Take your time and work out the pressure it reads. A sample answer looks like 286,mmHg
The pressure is 58,mmHg
